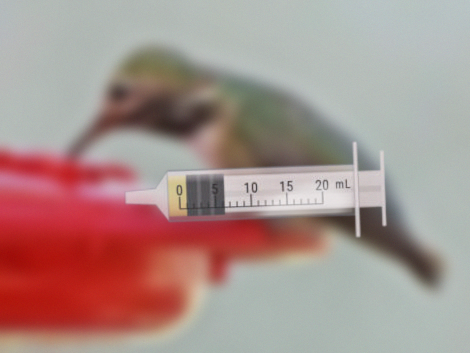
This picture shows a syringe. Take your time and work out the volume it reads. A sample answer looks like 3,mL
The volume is 1,mL
